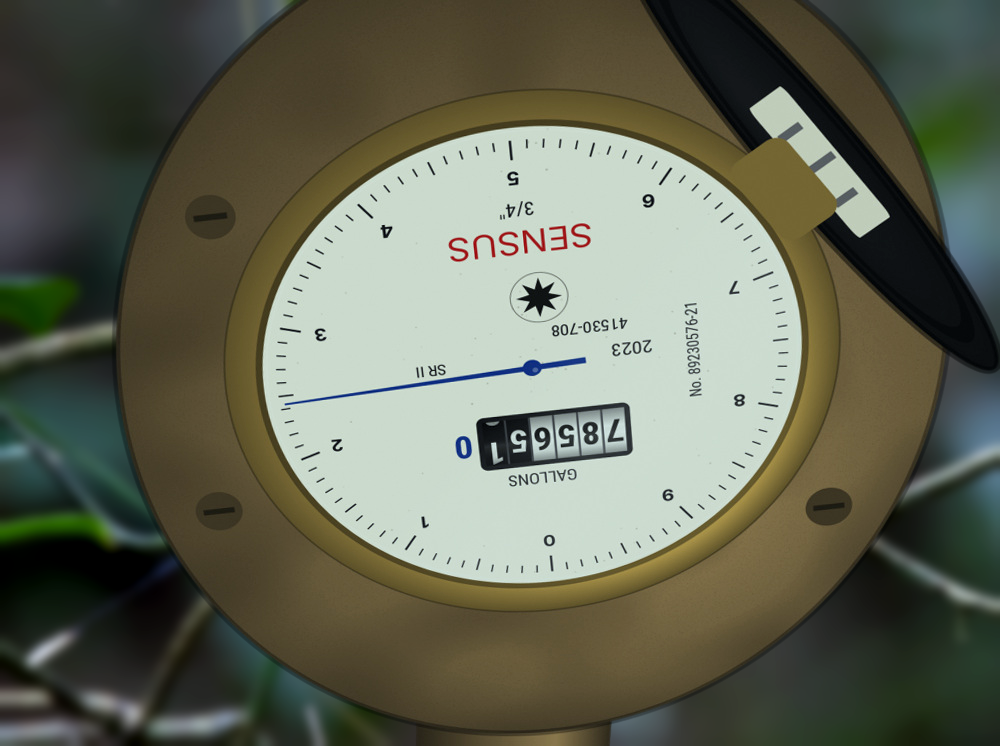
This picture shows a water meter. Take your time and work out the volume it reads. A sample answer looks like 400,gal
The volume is 7856512.4,gal
